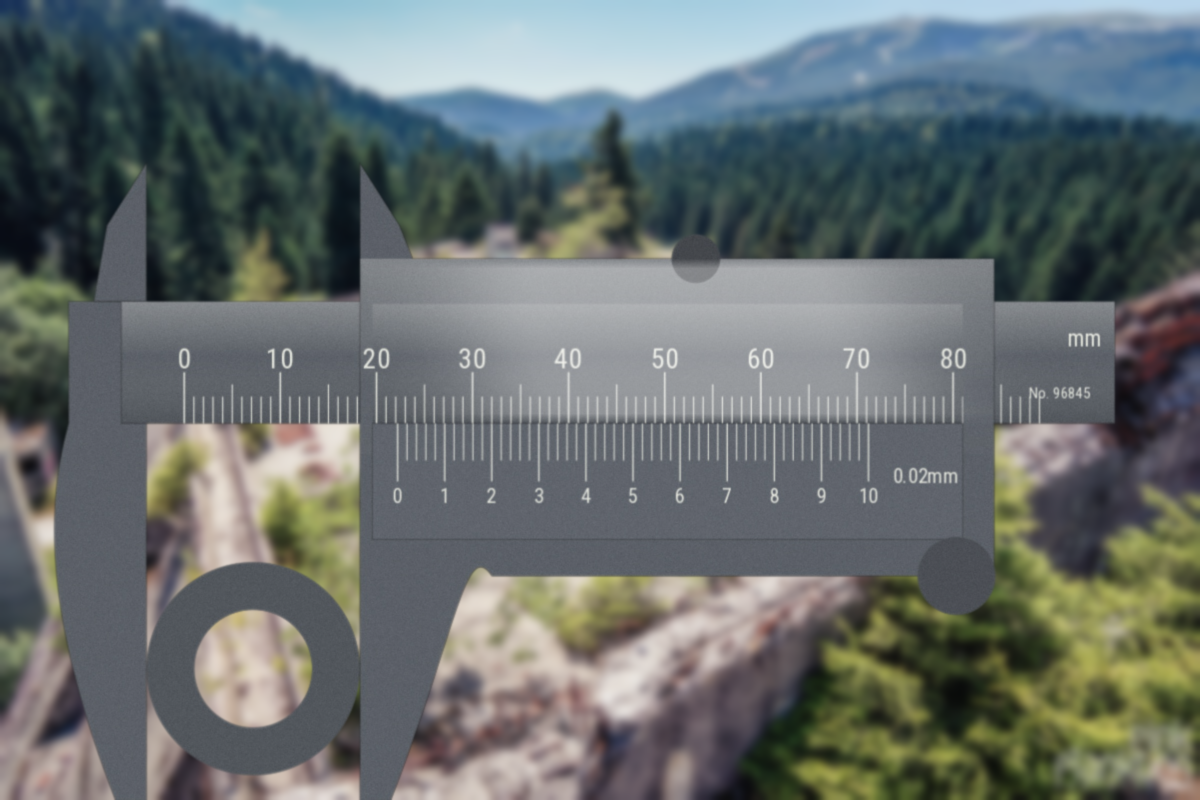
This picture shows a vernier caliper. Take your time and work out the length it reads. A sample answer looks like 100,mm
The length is 22.2,mm
